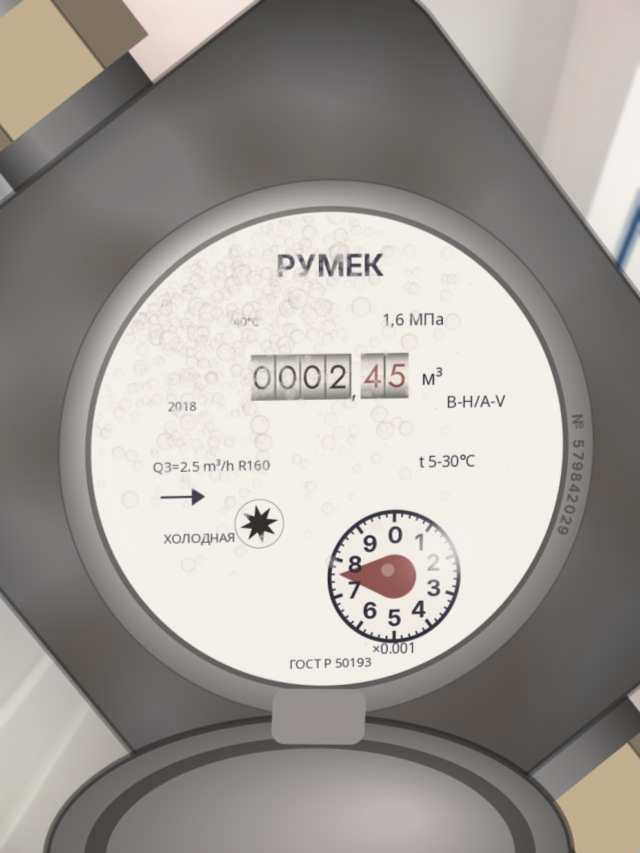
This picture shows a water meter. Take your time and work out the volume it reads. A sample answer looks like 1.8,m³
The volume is 2.457,m³
